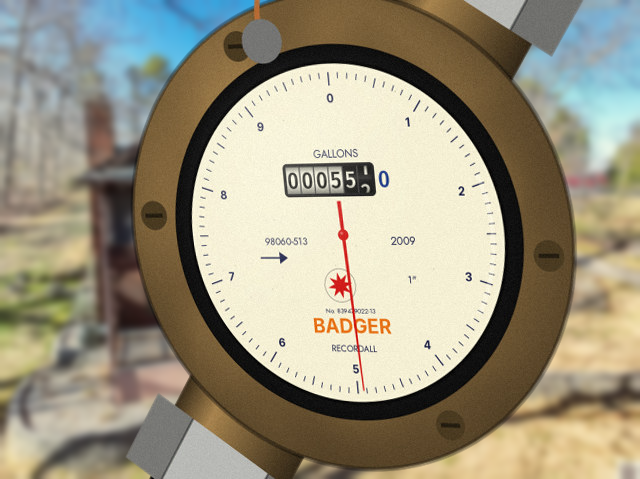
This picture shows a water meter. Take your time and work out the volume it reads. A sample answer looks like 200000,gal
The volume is 5514.9,gal
